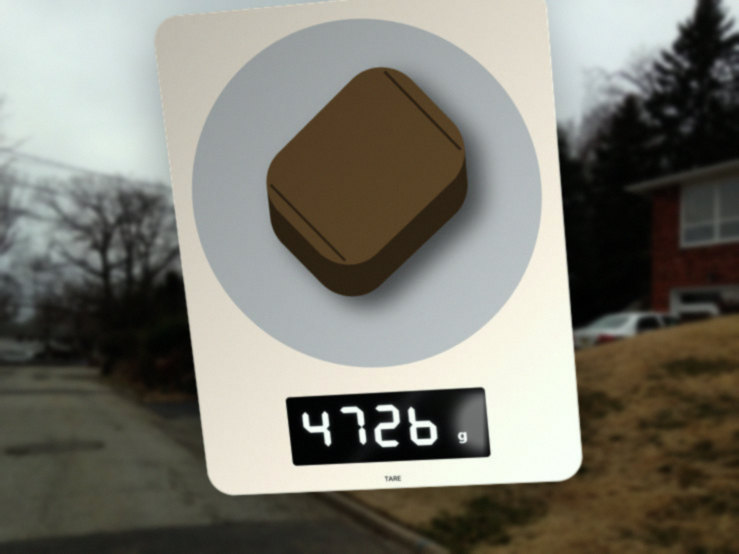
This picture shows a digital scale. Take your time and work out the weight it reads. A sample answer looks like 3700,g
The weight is 4726,g
